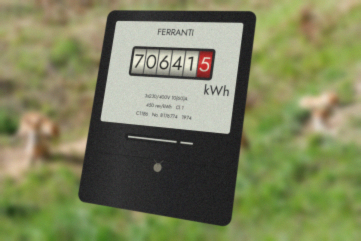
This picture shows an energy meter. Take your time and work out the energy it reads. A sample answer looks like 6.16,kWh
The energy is 70641.5,kWh
